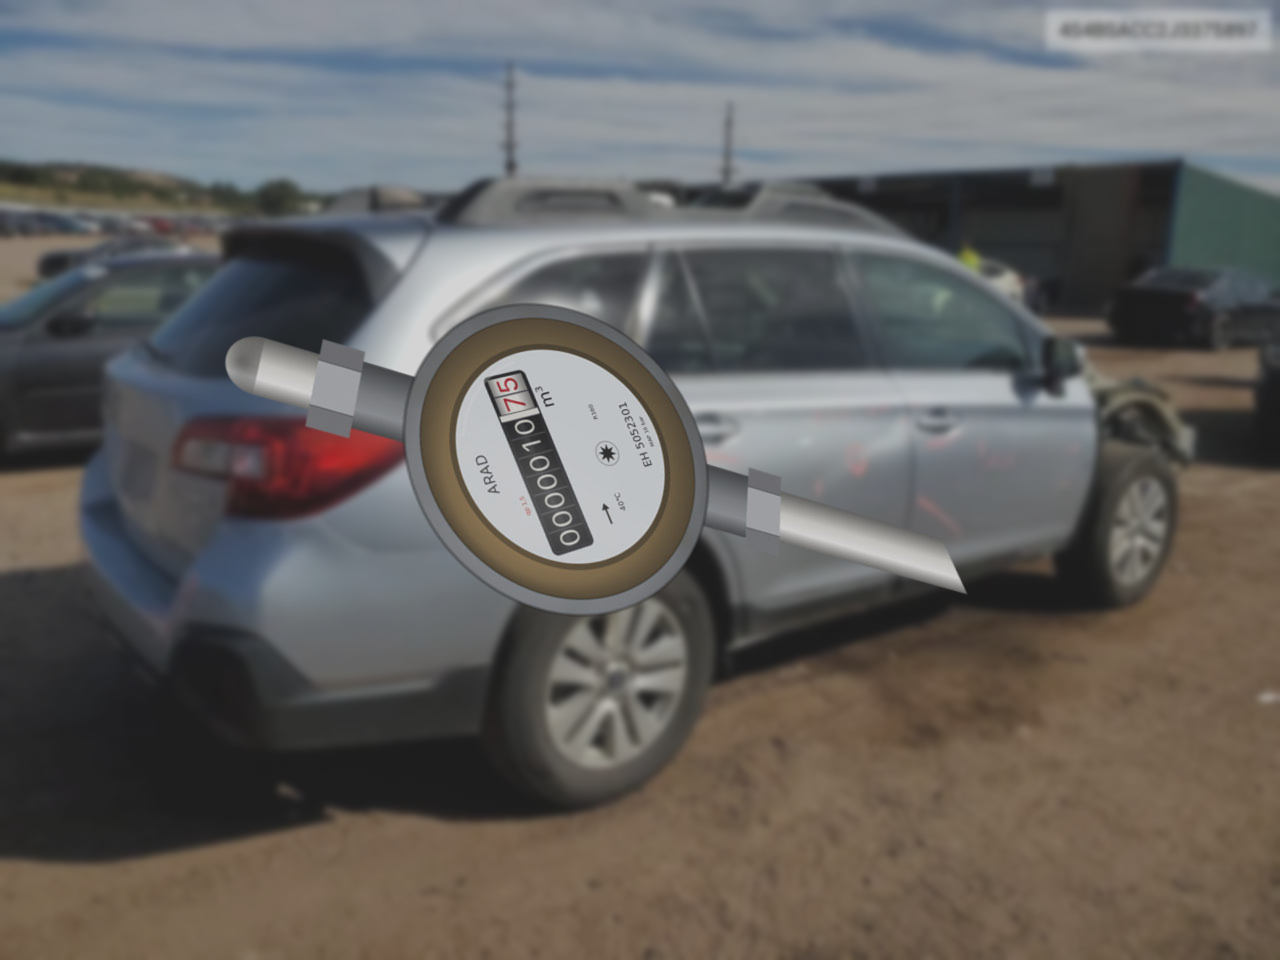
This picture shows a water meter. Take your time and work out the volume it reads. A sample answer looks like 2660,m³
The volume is 10.75,m³
